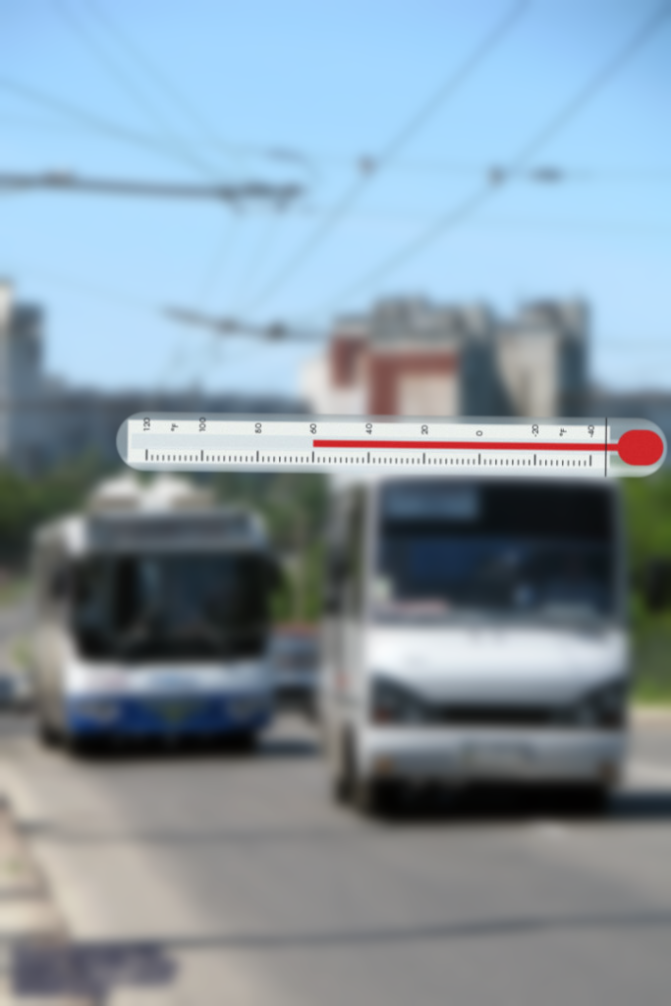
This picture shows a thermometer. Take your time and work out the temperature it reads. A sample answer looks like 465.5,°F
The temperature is 60,°F
